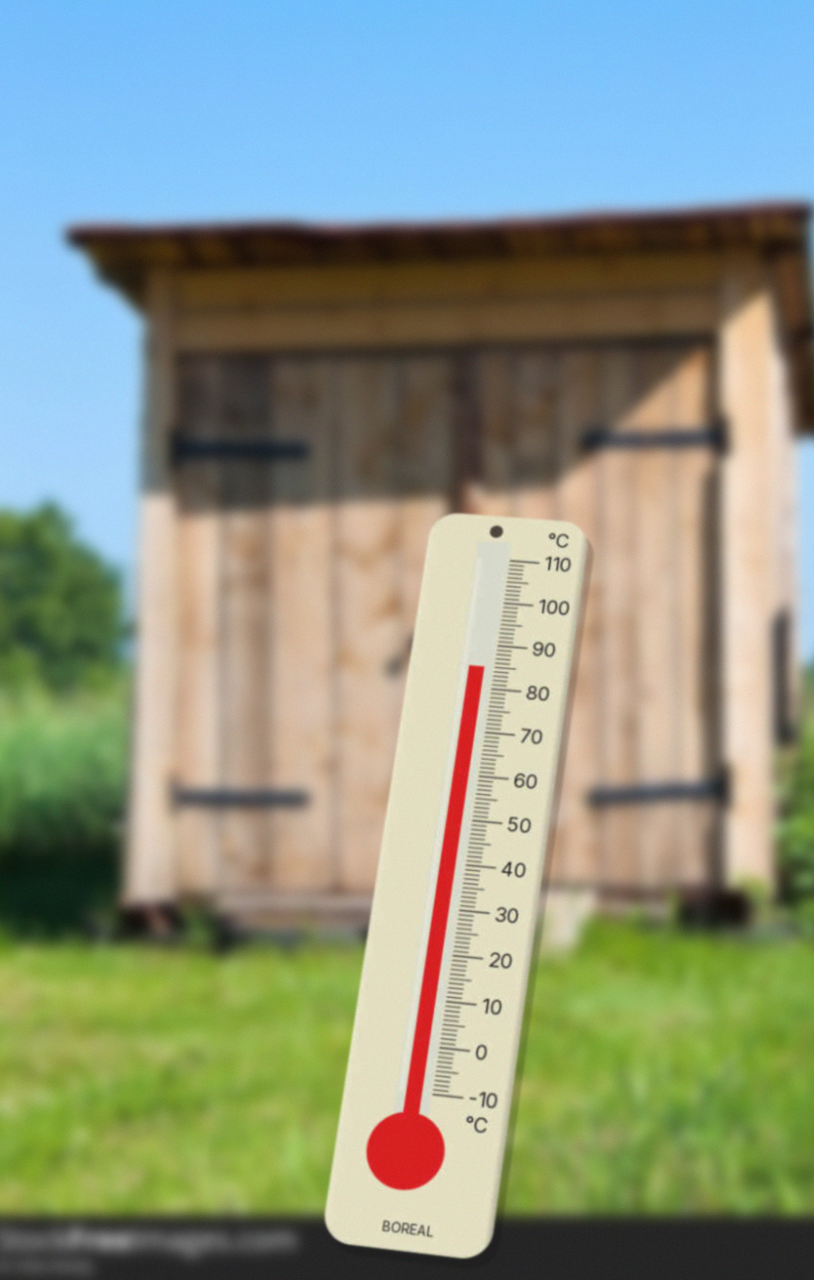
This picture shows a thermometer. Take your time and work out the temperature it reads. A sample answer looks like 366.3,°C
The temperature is 85,°C
